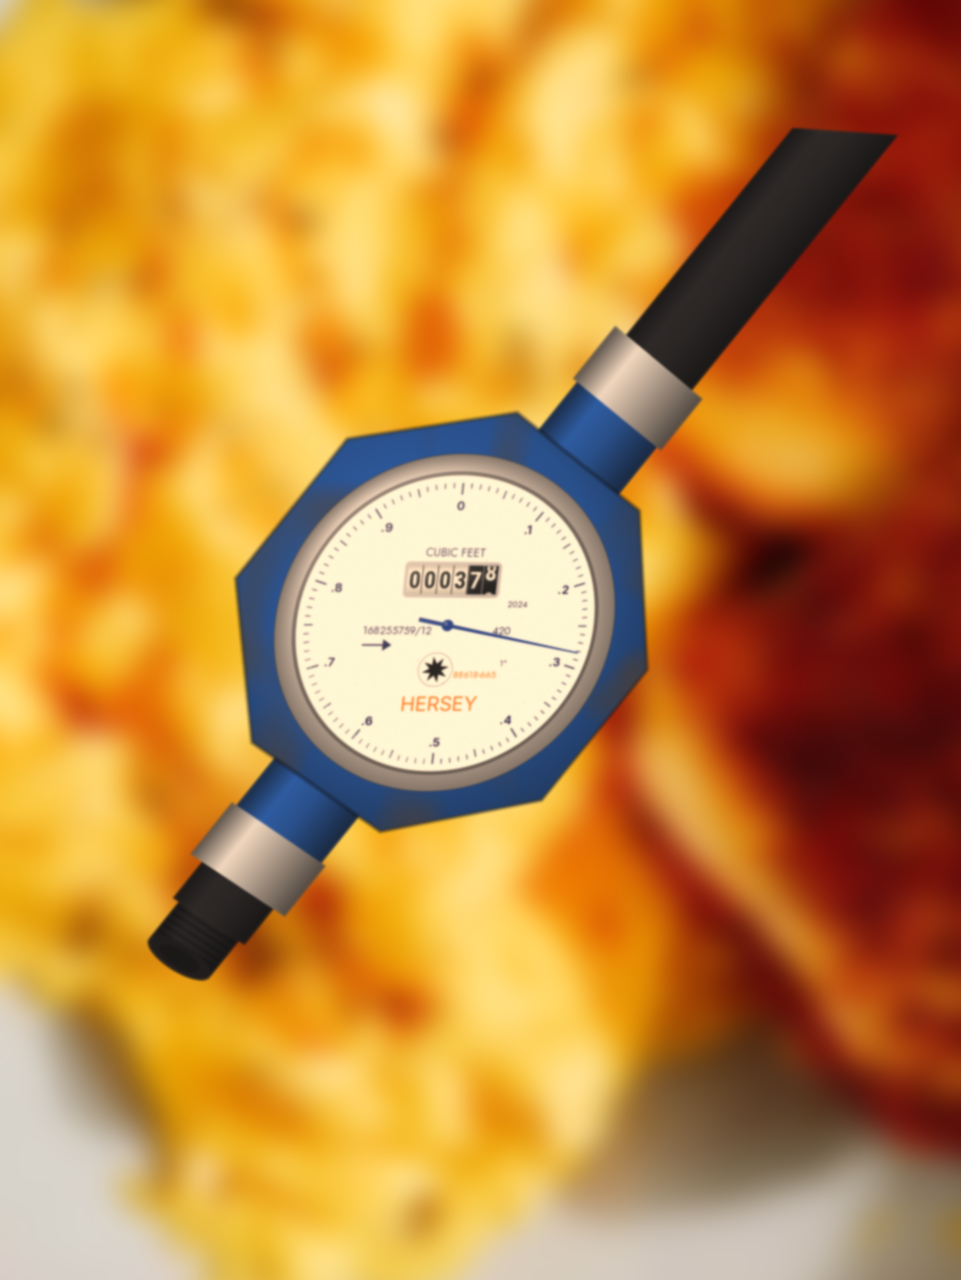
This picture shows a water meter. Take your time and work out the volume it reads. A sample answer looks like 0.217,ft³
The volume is 378.28,ft³
